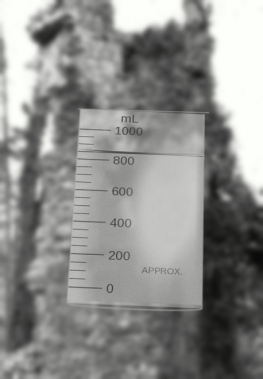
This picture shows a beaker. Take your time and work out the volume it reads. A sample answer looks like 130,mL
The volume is 850,mL
